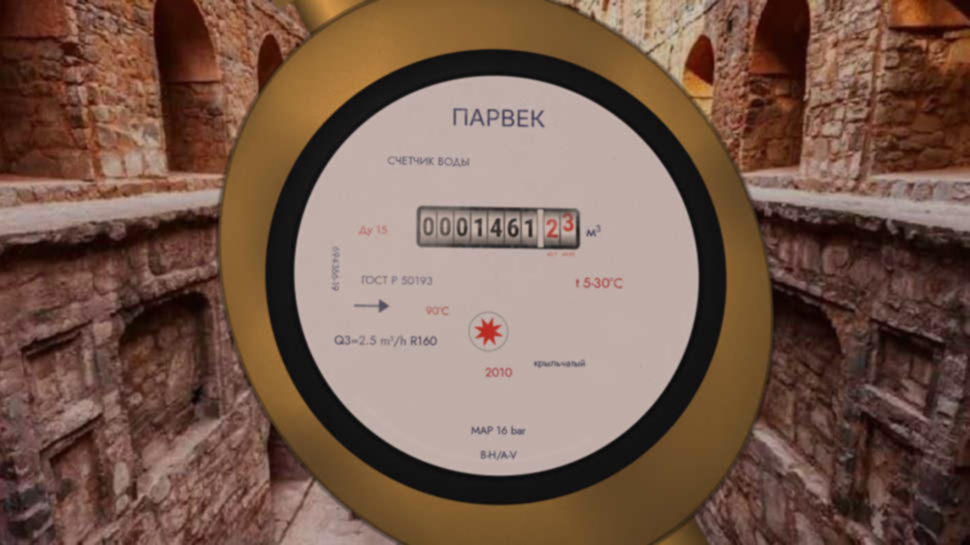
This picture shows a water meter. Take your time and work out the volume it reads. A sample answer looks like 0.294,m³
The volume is 1461.23,m³
